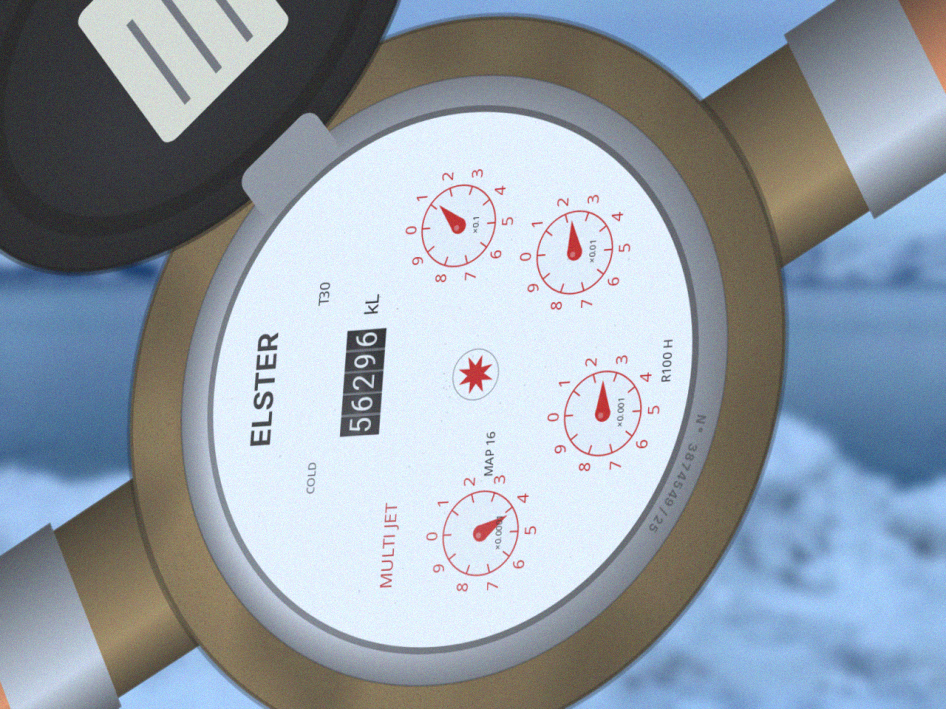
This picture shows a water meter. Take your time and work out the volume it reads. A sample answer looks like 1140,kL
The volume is 56296.1224,kL
